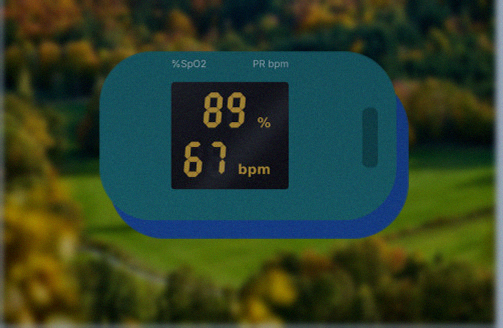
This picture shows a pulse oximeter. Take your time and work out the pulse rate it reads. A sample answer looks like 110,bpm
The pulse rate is 67,bpm
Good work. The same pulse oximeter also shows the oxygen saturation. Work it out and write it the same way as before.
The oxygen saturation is 89,%
